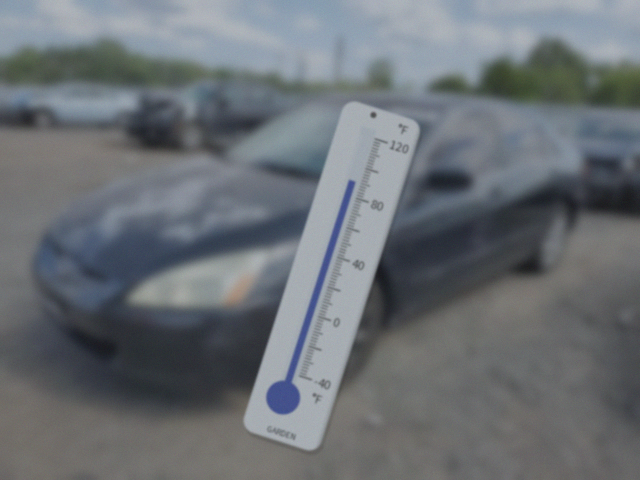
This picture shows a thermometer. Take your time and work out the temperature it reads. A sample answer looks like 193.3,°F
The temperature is 90,°F
